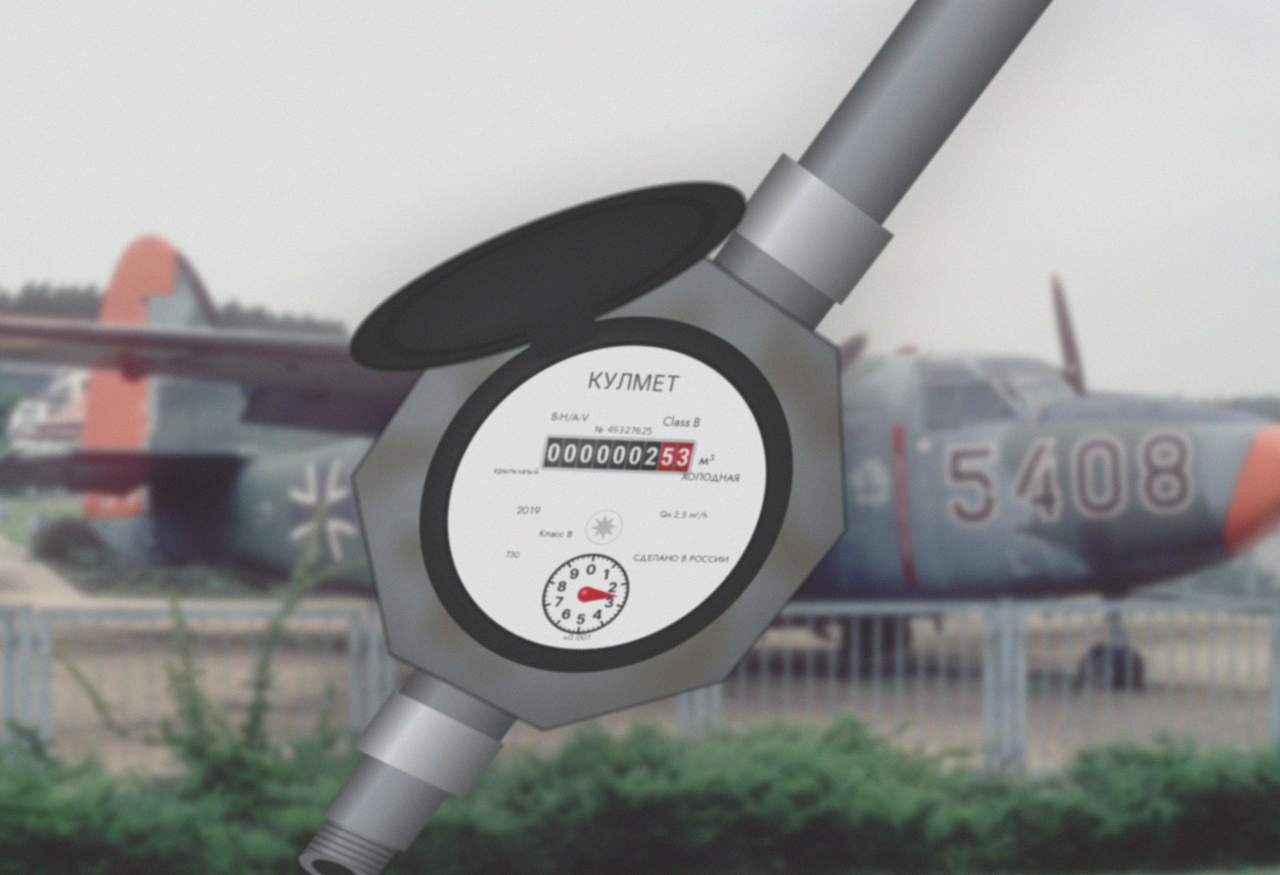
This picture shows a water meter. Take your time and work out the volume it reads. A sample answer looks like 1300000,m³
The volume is 2.532,m³
